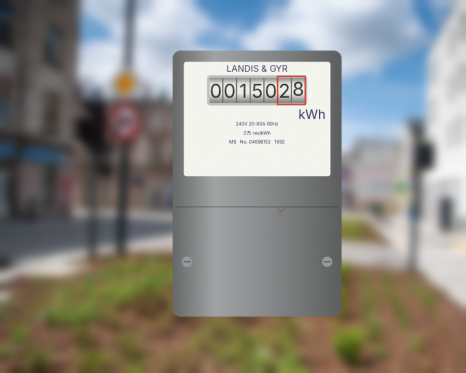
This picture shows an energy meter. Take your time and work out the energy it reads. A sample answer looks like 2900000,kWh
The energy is 150.28,kWh
